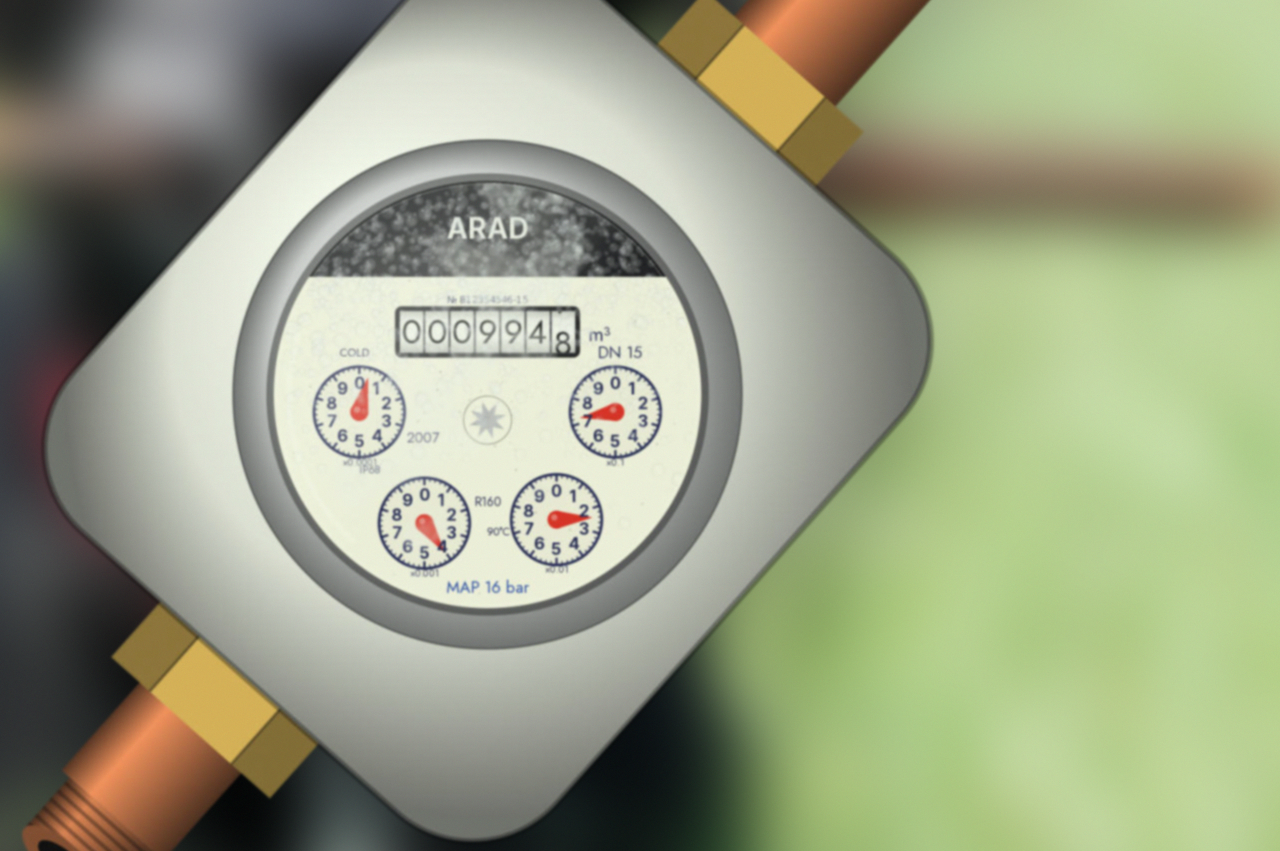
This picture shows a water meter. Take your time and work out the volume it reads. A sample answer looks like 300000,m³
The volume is 9947.7240,m³
